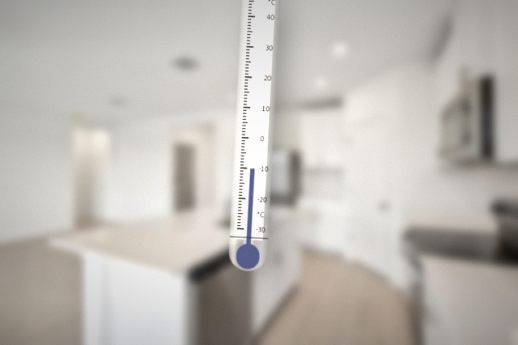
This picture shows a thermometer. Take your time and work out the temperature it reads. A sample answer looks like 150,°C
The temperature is -10,°C
